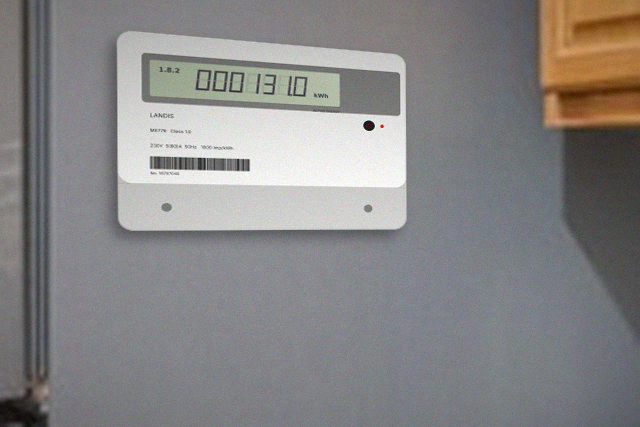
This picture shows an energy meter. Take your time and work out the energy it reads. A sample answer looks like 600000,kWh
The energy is 131.0,kWh
